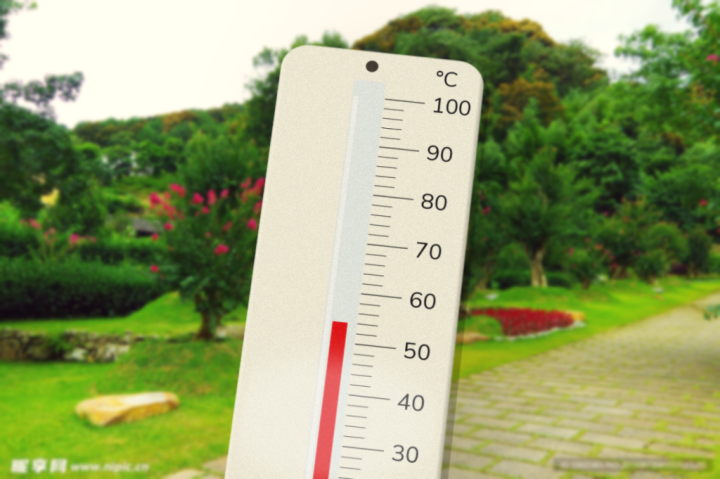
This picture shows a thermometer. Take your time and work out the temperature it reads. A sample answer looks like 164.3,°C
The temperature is 54,°C
